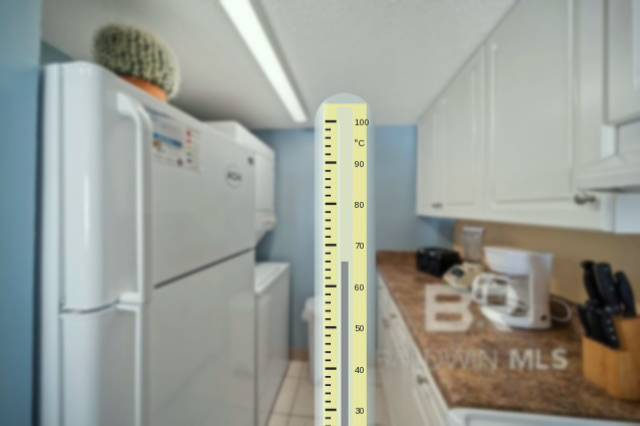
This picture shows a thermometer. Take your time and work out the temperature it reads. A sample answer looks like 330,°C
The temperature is 66,°C
